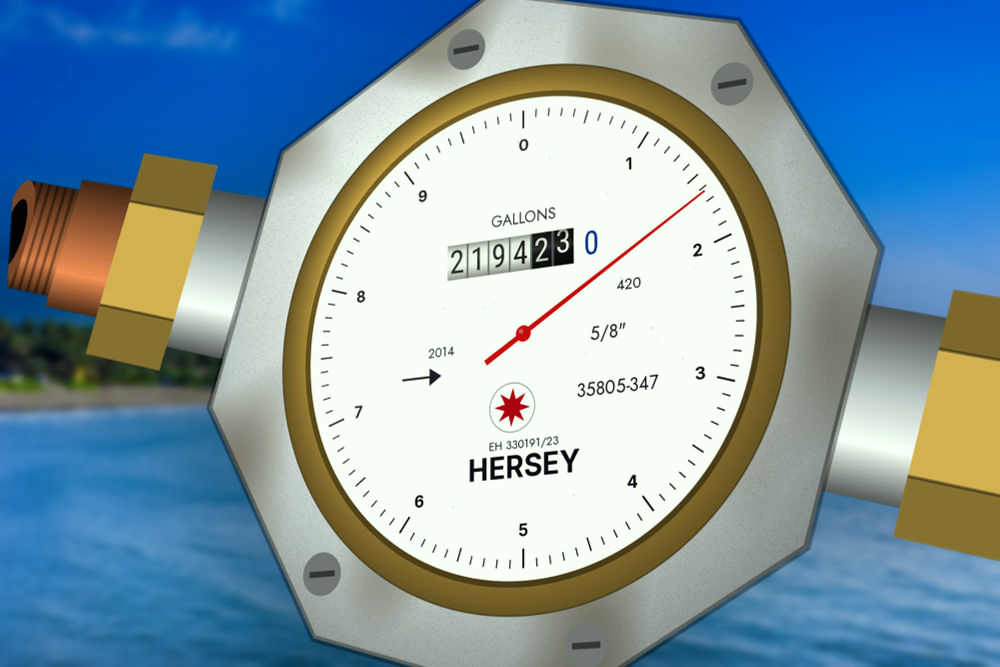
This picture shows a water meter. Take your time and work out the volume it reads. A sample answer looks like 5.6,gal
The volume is 2194231.6,gal
